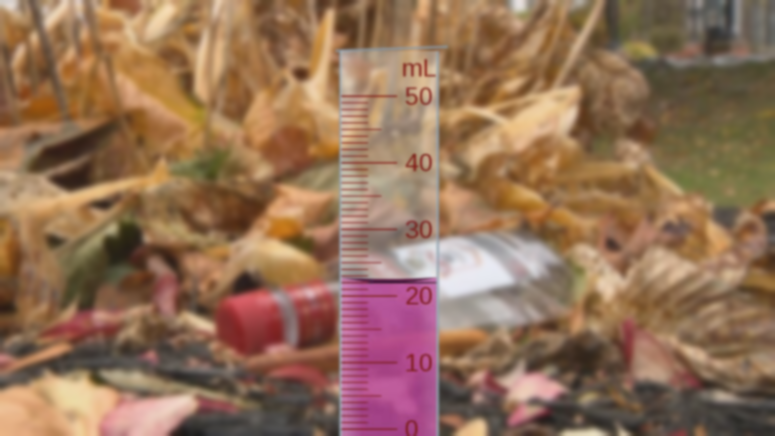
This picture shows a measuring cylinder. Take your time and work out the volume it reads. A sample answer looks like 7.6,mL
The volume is 22,mL
